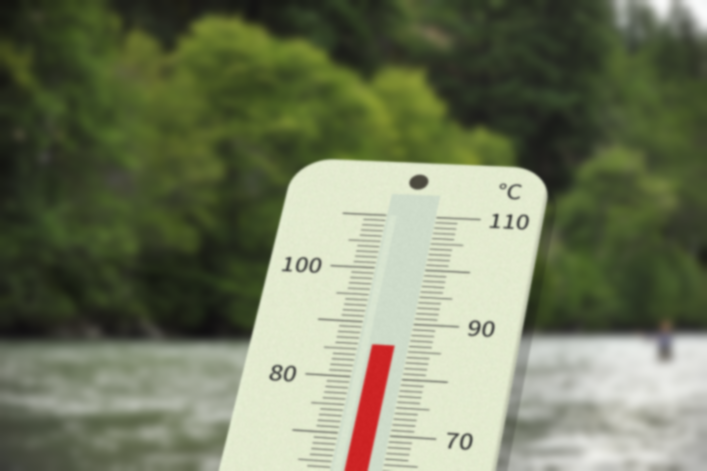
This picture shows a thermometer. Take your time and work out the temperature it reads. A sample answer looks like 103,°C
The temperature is 86,°C
